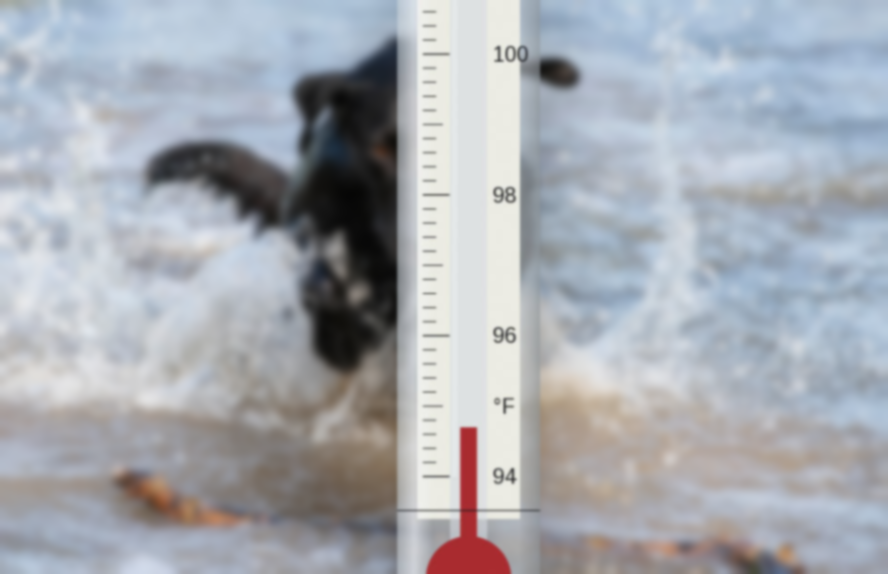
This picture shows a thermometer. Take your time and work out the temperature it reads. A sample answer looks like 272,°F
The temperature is 94.7,°F
